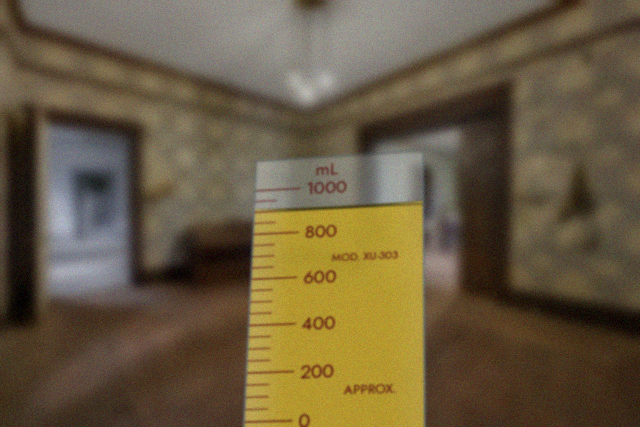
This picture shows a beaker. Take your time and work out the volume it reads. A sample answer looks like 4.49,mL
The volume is 900,mL
